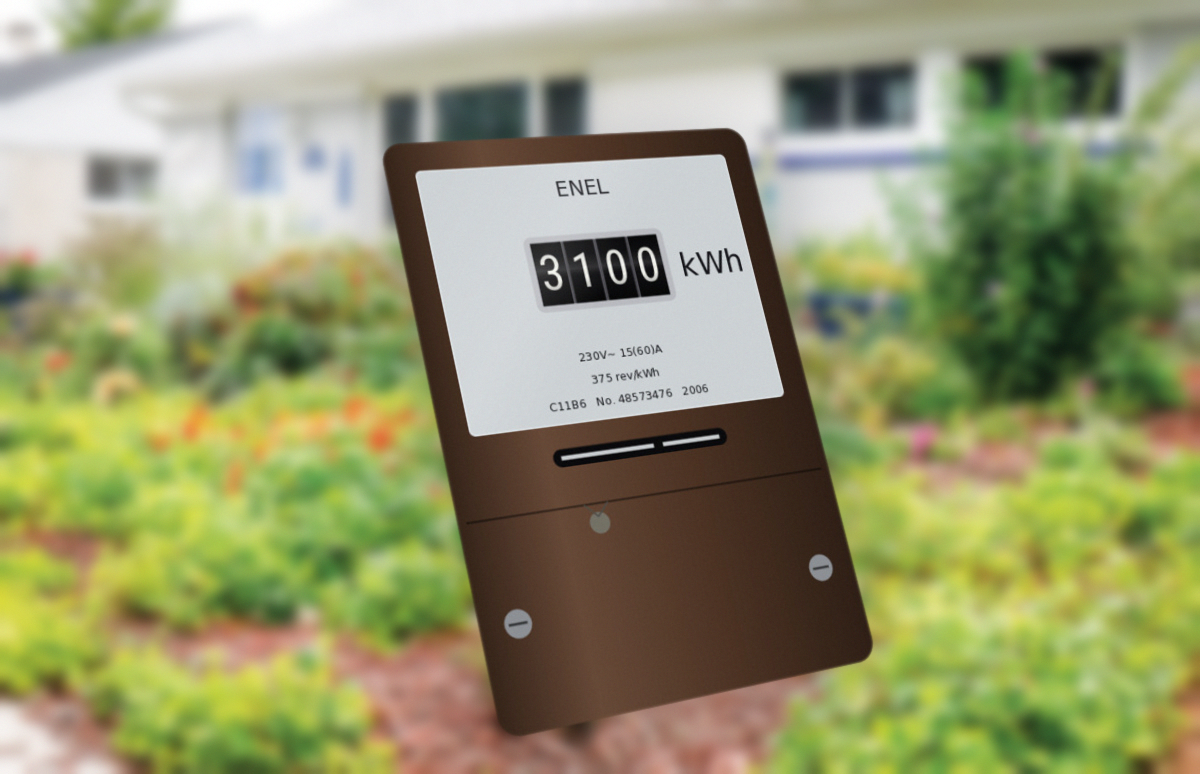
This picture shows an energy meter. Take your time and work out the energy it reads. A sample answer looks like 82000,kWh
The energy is 3100,kWh
